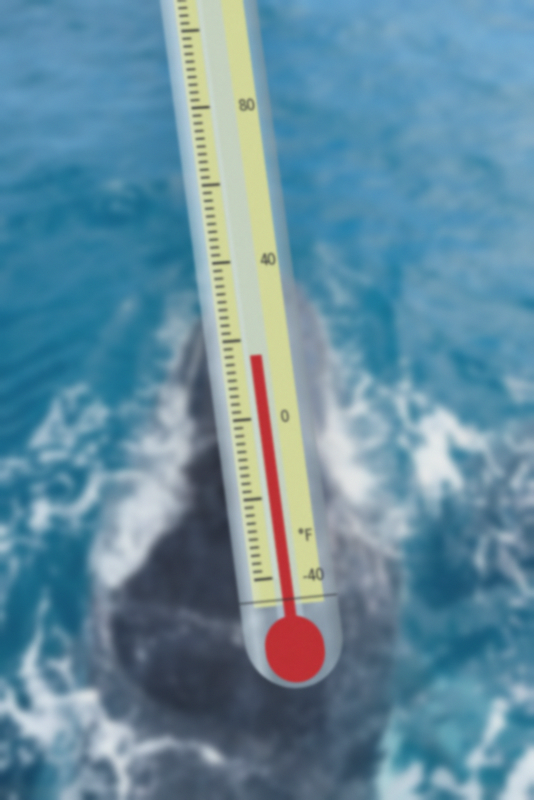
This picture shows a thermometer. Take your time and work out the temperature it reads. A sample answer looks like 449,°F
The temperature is 16,°F
